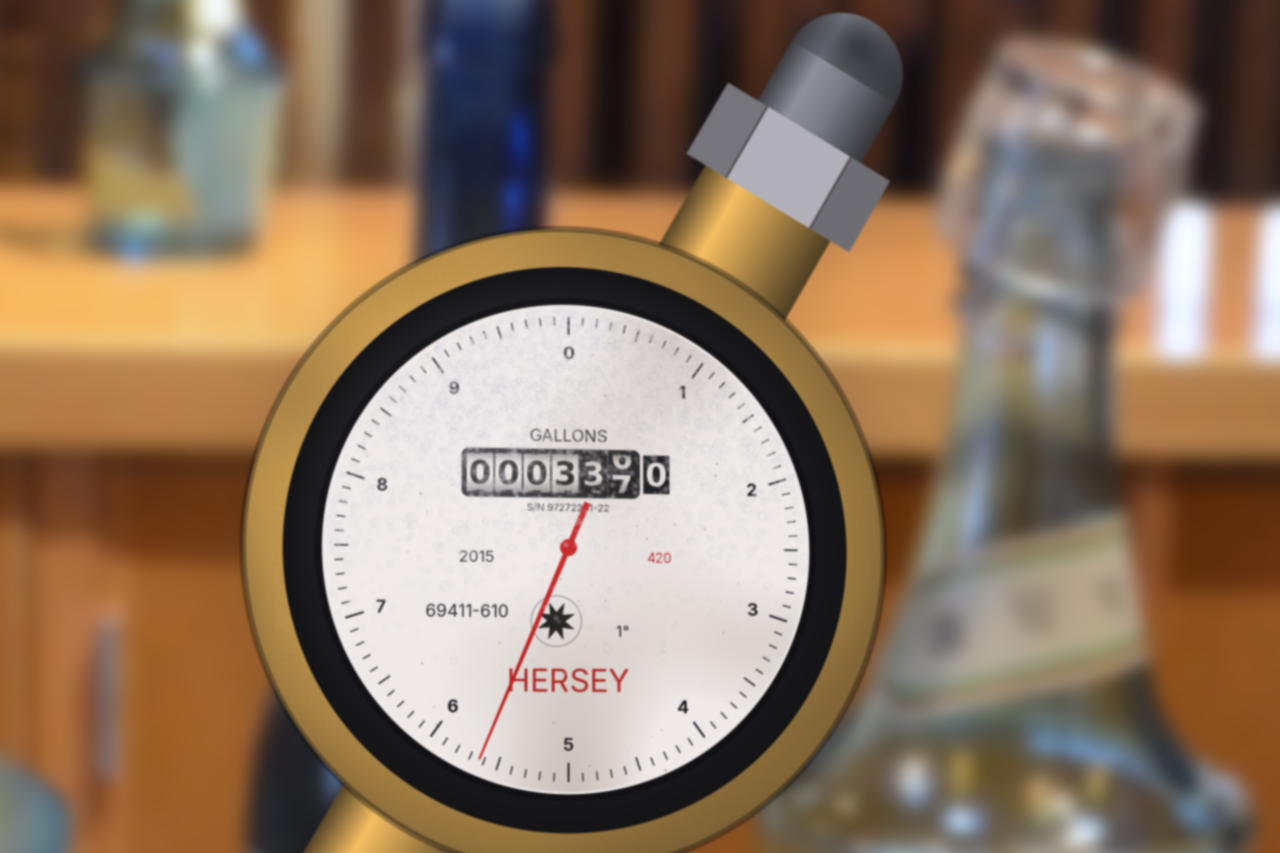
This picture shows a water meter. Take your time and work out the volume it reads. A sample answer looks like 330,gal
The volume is 3365.6,gal
